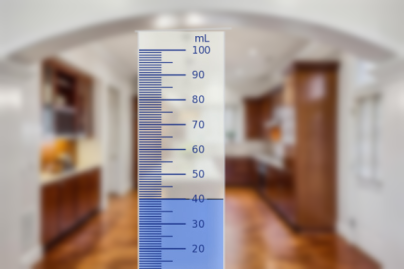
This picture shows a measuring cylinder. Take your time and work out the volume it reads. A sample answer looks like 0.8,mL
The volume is 40,mL
